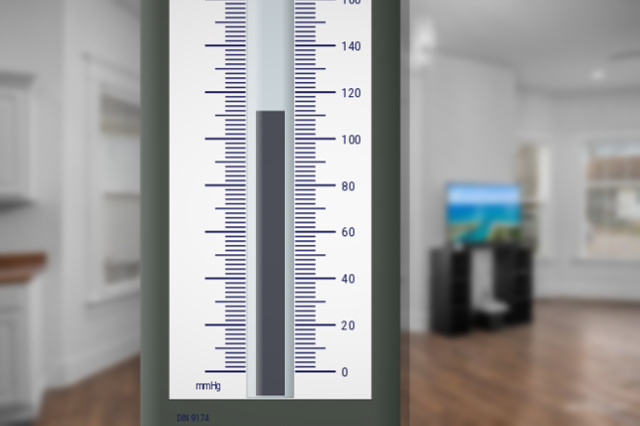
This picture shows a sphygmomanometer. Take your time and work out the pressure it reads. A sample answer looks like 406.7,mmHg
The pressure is 112,mmHg
